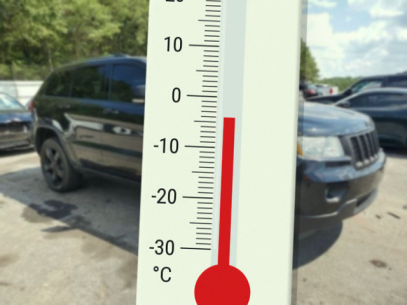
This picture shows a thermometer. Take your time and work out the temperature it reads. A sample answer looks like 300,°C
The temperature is -4,°C
